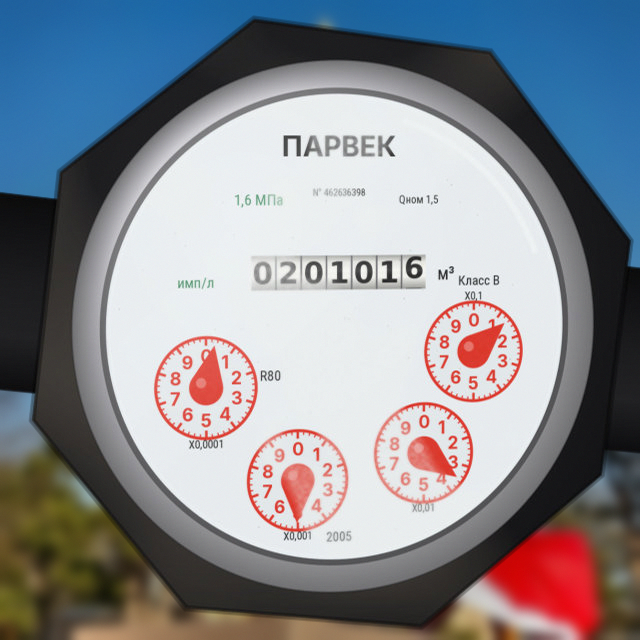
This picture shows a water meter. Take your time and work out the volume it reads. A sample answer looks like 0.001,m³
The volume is 201016.1350,m³
